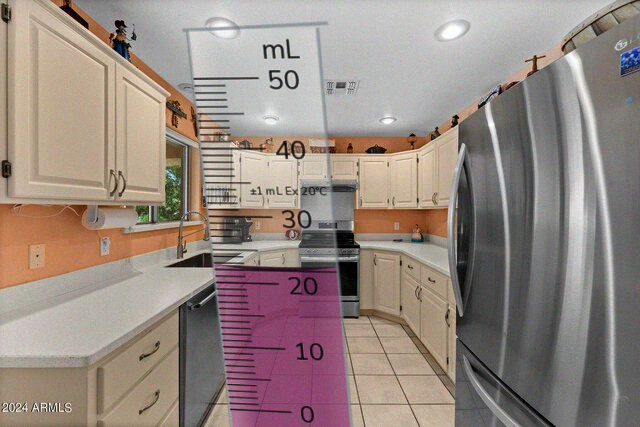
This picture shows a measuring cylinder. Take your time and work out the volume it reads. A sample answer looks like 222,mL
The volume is 22,mL
